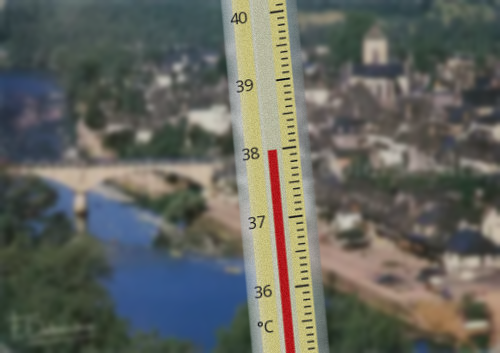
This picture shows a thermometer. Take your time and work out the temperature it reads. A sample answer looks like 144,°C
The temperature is 38,°C
